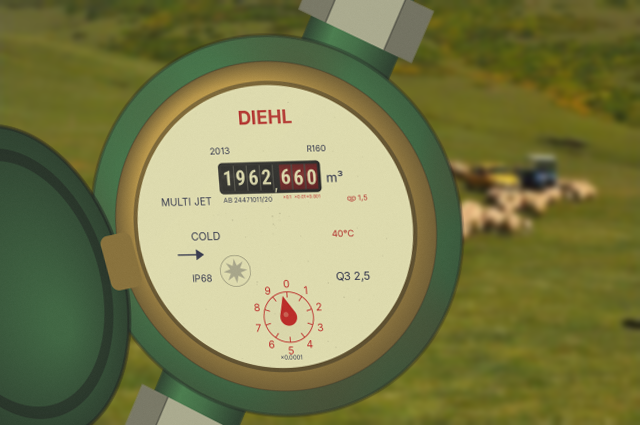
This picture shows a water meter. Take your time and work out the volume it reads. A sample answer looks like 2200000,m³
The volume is 1962.6599,m³
